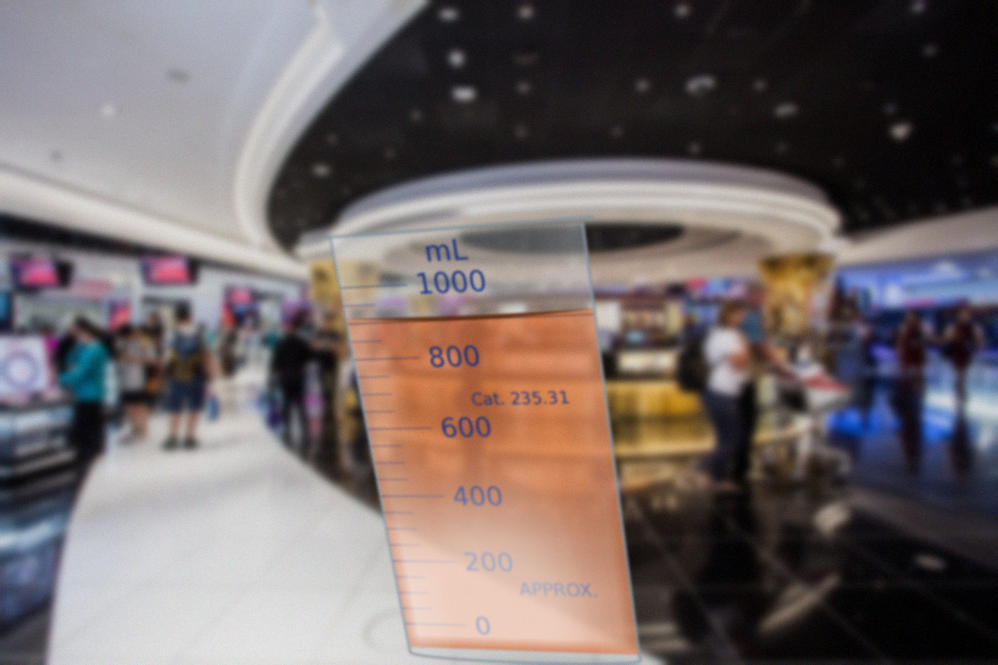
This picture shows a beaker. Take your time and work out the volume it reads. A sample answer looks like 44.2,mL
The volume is 900,mL
